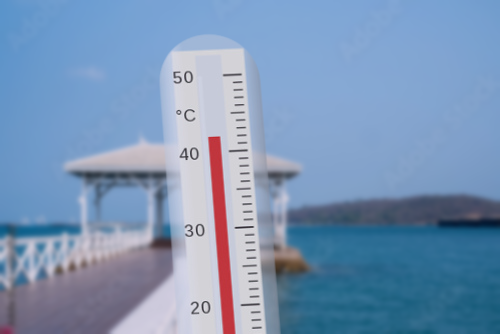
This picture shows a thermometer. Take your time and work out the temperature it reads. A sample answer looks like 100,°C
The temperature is 42,°C
